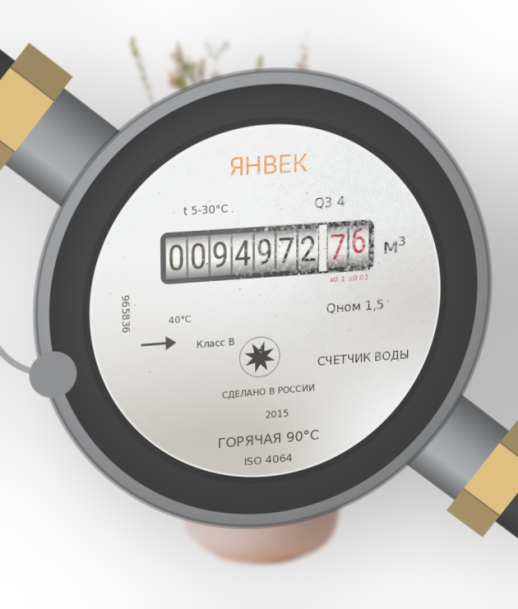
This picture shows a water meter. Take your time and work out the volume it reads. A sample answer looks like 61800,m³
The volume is 94972.76,m³
